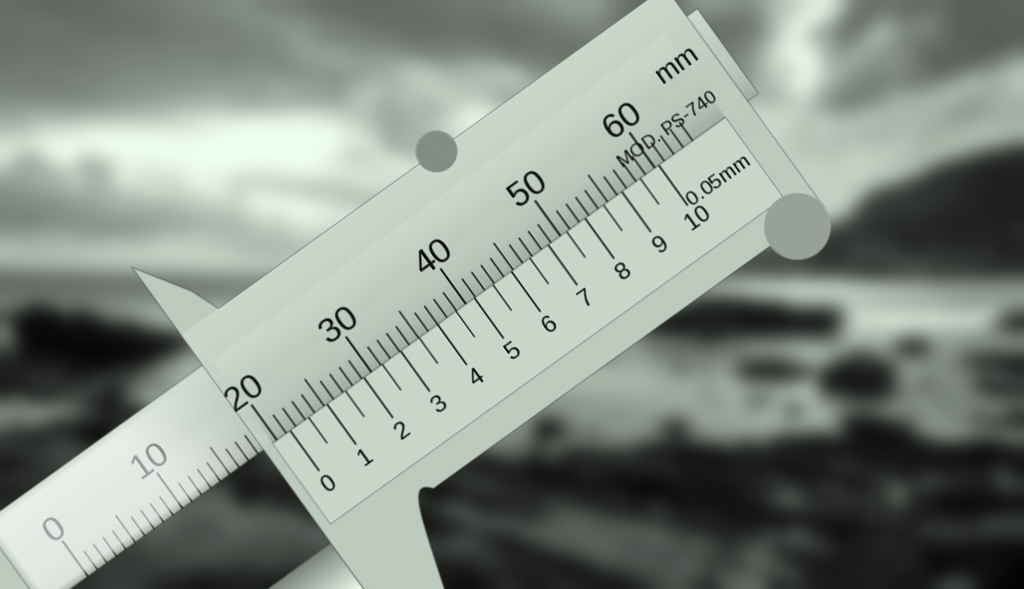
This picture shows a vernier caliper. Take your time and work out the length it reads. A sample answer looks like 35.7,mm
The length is 21.4,mm
